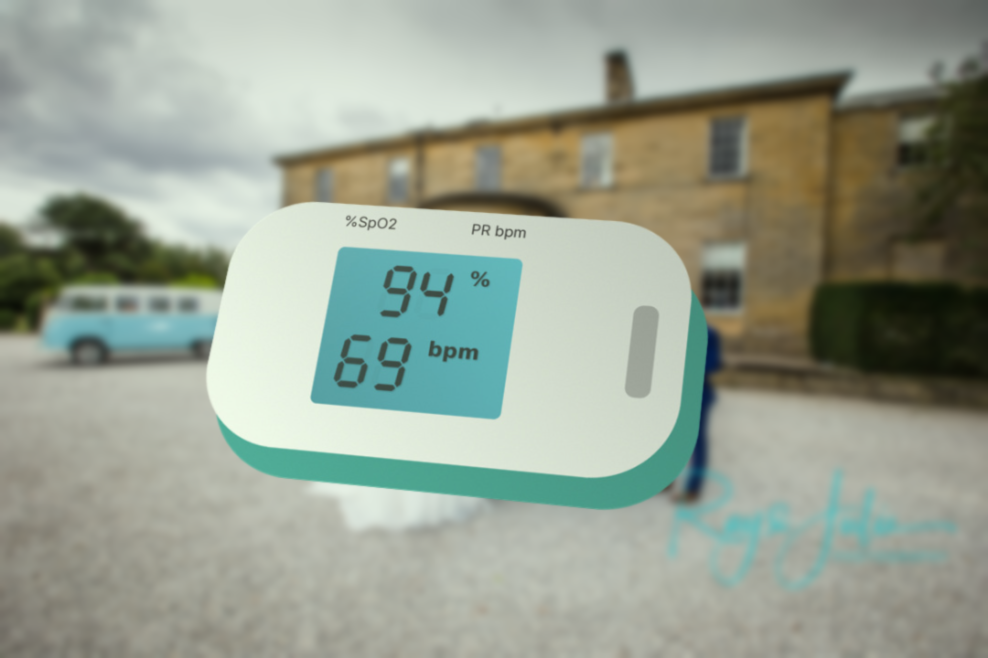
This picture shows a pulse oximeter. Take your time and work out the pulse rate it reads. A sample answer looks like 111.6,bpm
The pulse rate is 69,bpm
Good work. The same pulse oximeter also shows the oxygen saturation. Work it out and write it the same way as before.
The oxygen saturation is 94,%
